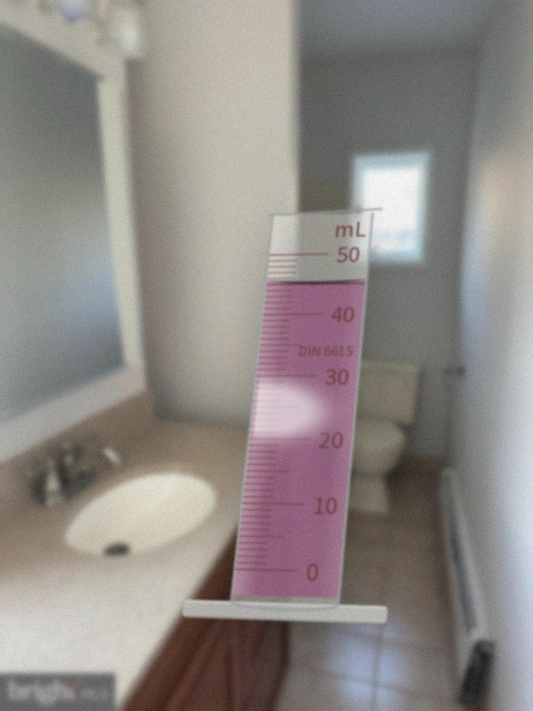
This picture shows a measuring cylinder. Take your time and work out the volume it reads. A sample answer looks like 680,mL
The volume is 45,mL
